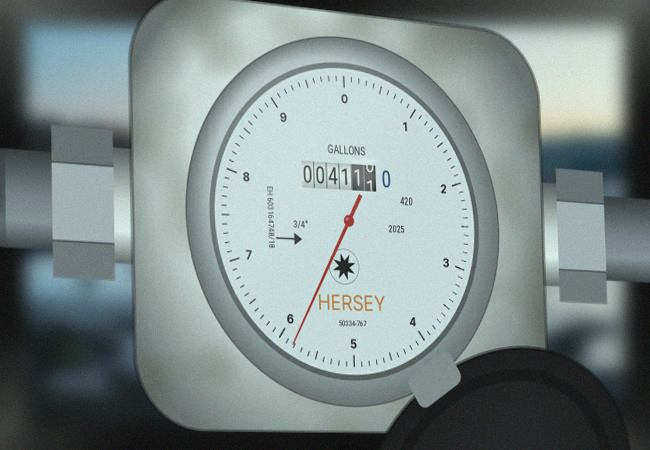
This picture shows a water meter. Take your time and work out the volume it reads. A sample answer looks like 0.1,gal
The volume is 41105.8,gal
